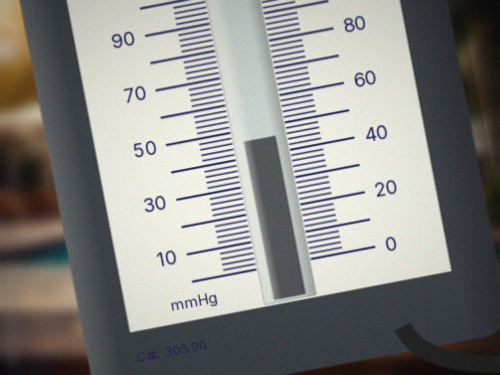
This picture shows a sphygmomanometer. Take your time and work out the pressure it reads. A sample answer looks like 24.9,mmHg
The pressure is 46,mmHg
